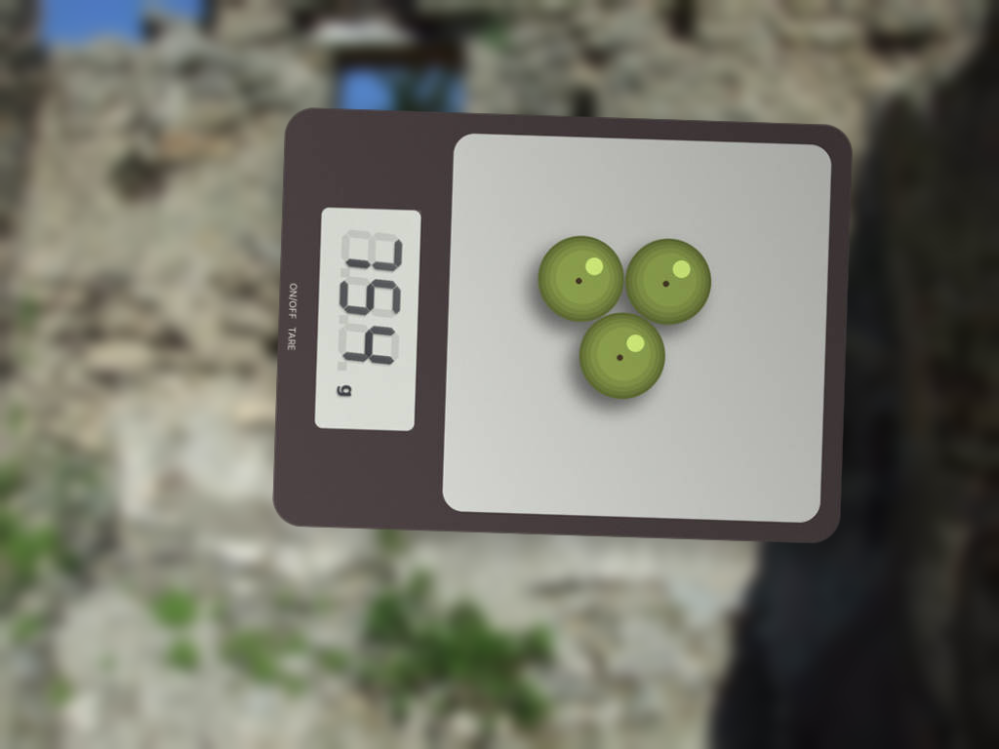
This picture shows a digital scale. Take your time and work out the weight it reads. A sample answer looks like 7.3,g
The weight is 754,g
